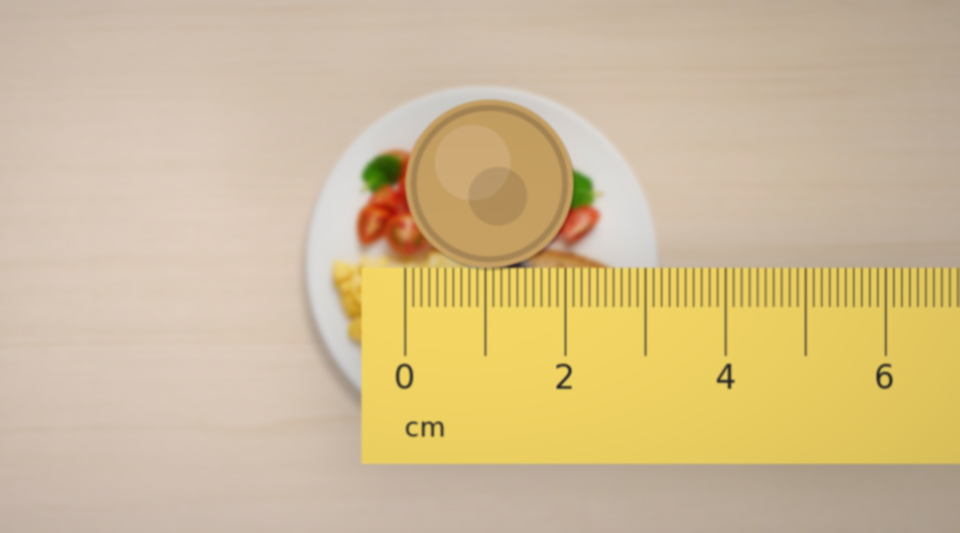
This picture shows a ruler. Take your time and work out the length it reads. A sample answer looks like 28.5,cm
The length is 2.1,cm
